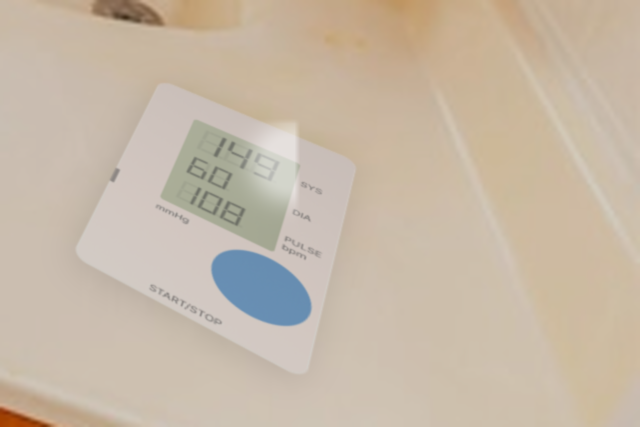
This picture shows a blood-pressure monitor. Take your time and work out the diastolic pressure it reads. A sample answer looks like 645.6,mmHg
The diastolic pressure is 60,mmHg
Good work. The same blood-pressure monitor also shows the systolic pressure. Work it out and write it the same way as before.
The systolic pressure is 149,mmHg
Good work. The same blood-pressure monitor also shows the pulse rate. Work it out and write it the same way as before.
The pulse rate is 108,bpm
